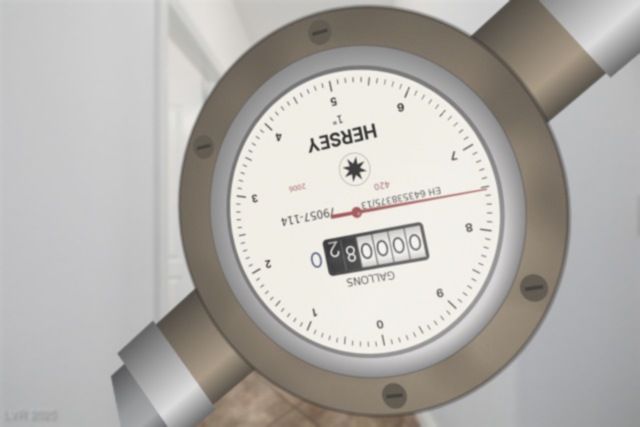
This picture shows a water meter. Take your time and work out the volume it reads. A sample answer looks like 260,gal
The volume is 817.5,gal
